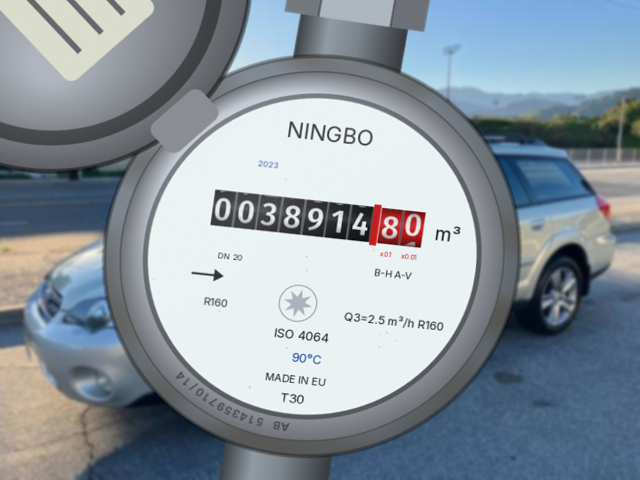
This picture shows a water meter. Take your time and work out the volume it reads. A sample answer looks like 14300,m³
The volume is 38914.80,m³
